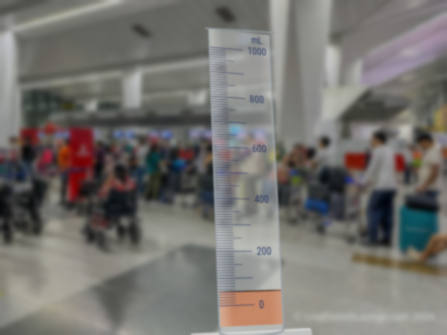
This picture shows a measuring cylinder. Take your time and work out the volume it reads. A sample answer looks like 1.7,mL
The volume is 50,mL
